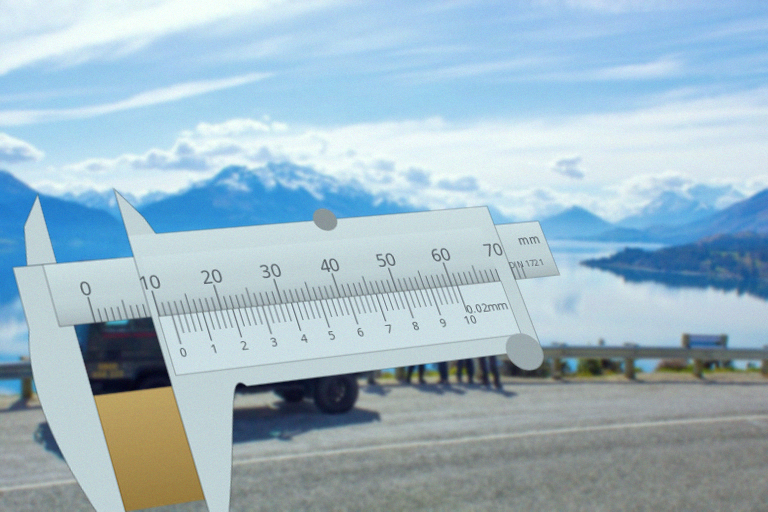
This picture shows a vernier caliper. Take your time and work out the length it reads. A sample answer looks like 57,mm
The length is 12.0,mm
